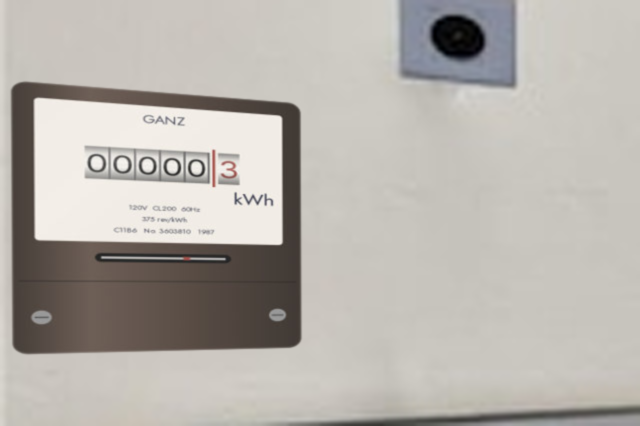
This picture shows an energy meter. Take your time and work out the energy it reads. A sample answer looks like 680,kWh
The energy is 0.3,kWh
